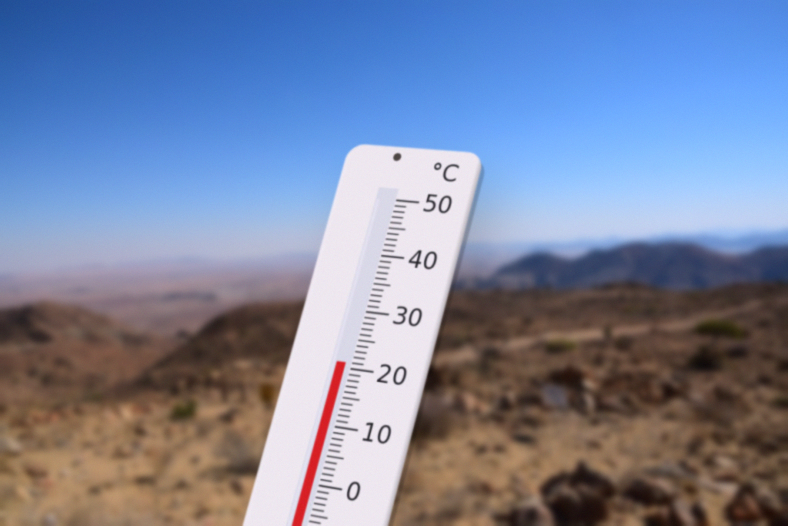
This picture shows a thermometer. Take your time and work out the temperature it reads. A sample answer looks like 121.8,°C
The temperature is 21,°C
